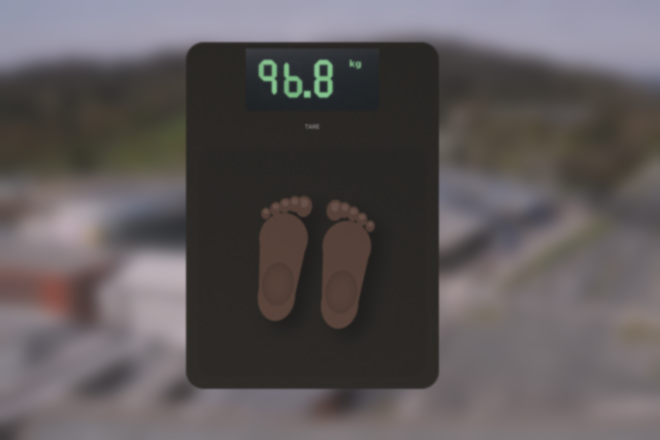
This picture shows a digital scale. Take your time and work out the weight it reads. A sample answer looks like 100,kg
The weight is 96.8,kg
